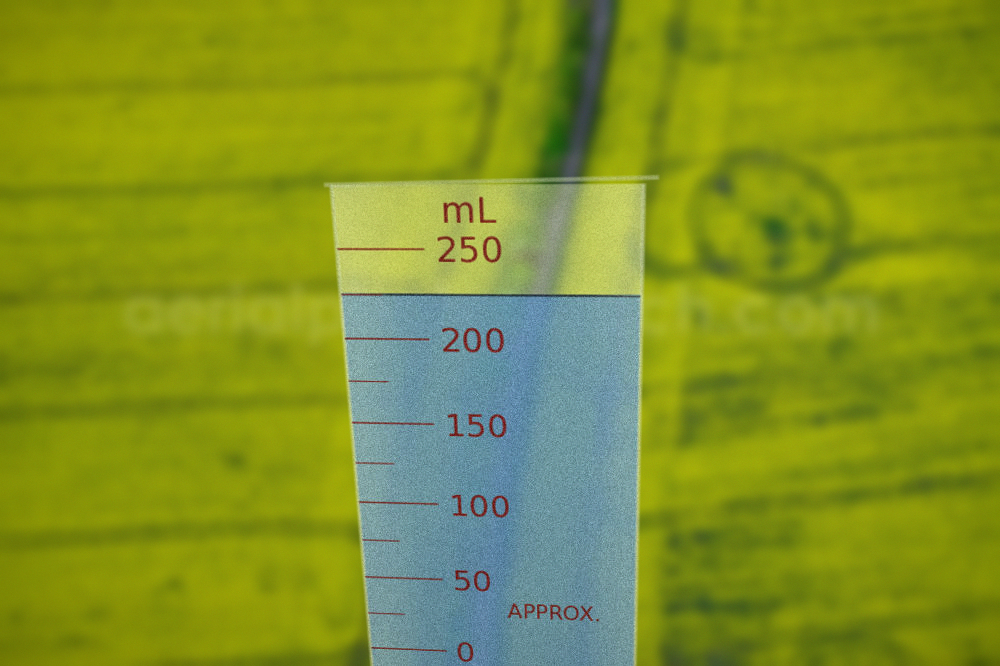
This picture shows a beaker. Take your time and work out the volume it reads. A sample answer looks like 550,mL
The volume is 225,mL
